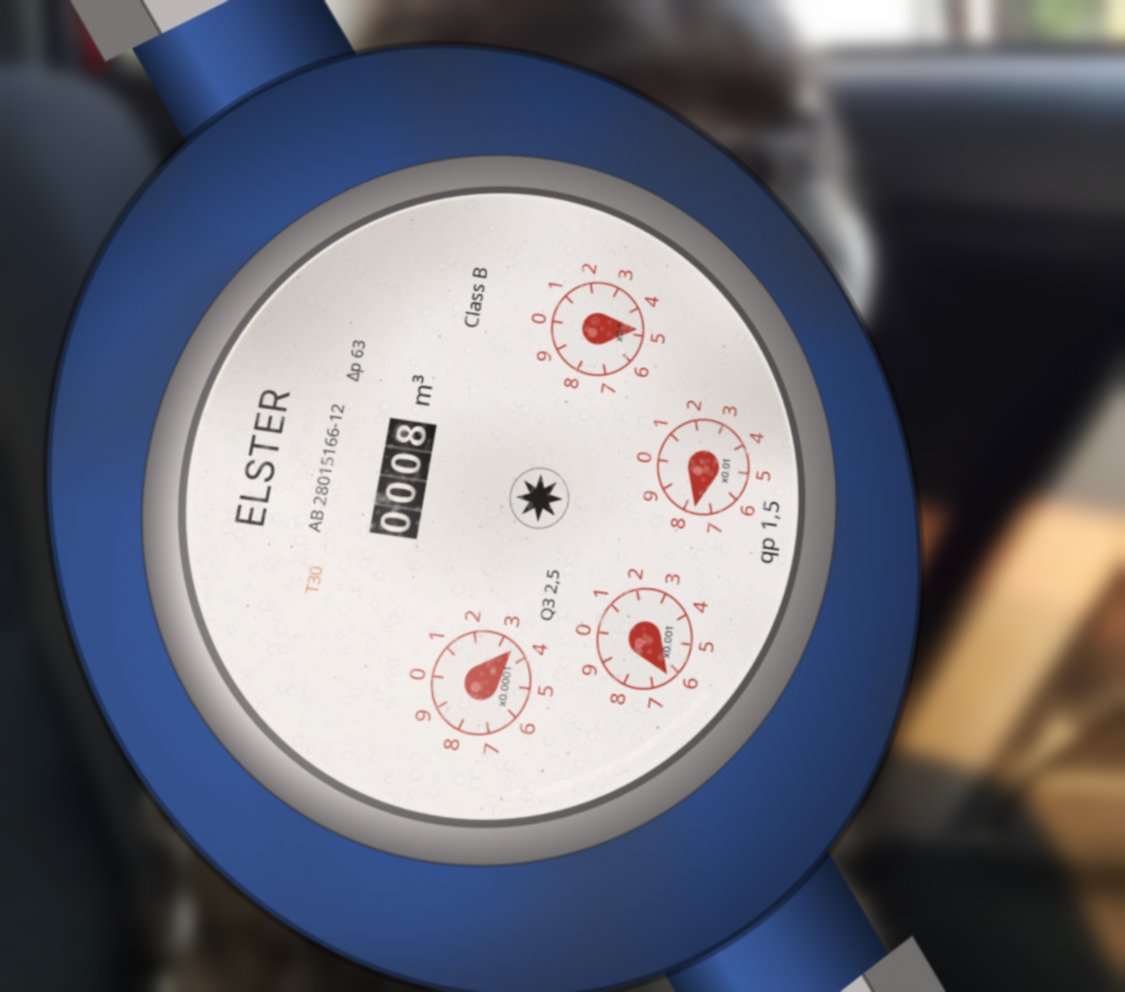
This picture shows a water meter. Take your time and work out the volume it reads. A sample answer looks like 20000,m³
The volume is 8.4763,m³
